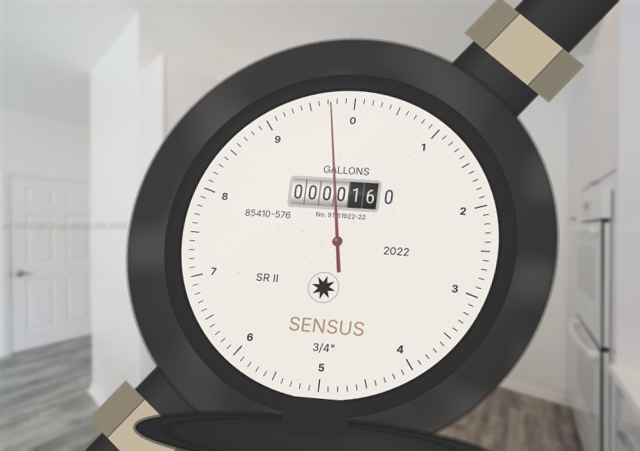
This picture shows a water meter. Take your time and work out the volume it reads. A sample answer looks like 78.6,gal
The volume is 159.7,gal
